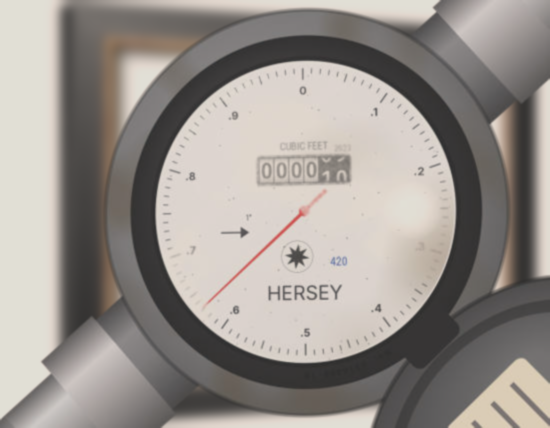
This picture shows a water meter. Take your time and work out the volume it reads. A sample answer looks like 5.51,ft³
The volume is 9.63,ft³
